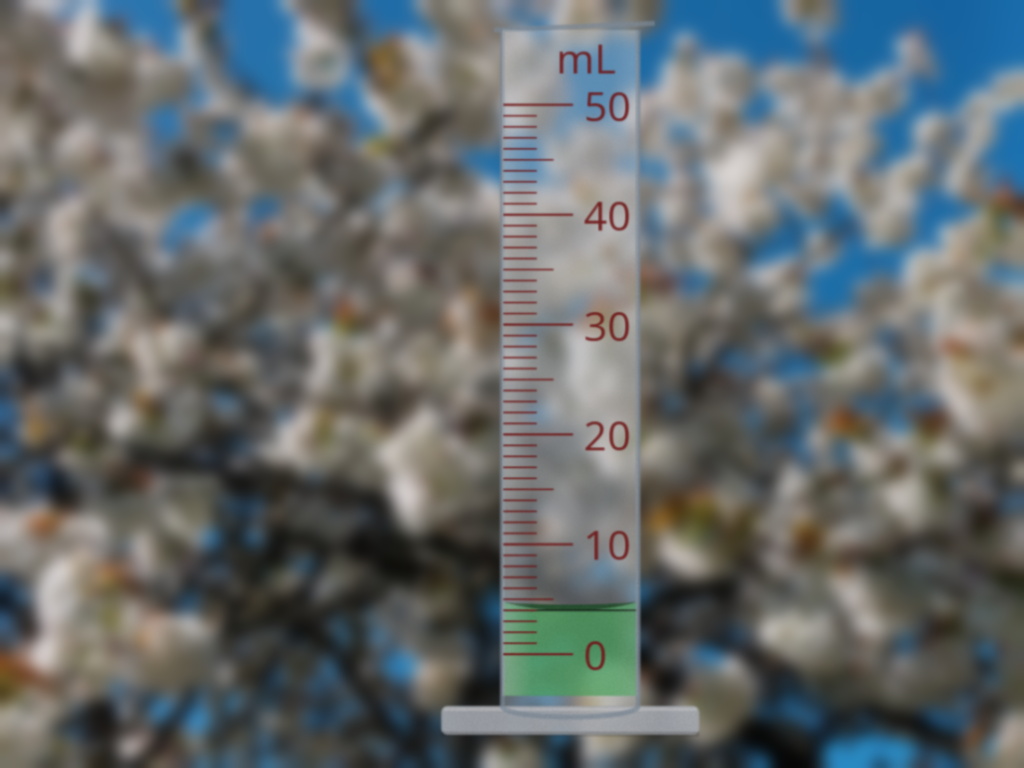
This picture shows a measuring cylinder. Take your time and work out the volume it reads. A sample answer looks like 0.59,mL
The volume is 4,mL
